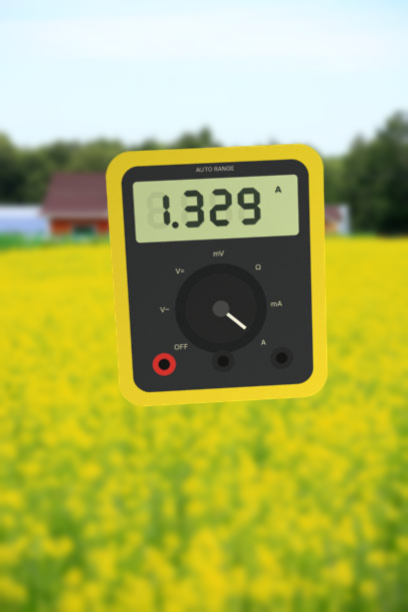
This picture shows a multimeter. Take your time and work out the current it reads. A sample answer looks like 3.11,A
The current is 1.329,A
